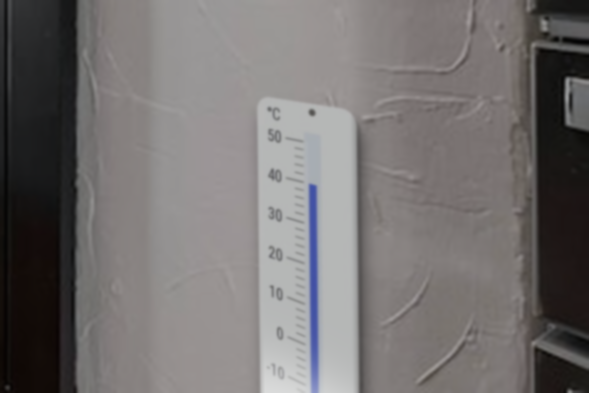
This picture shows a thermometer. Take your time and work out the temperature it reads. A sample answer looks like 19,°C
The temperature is 40,°C
